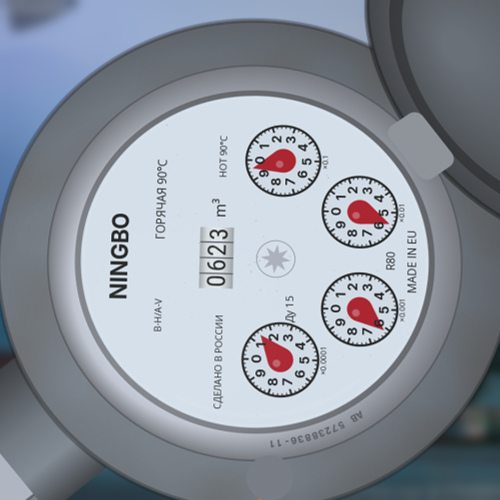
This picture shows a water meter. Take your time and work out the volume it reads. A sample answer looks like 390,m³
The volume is 622.9561,m³
